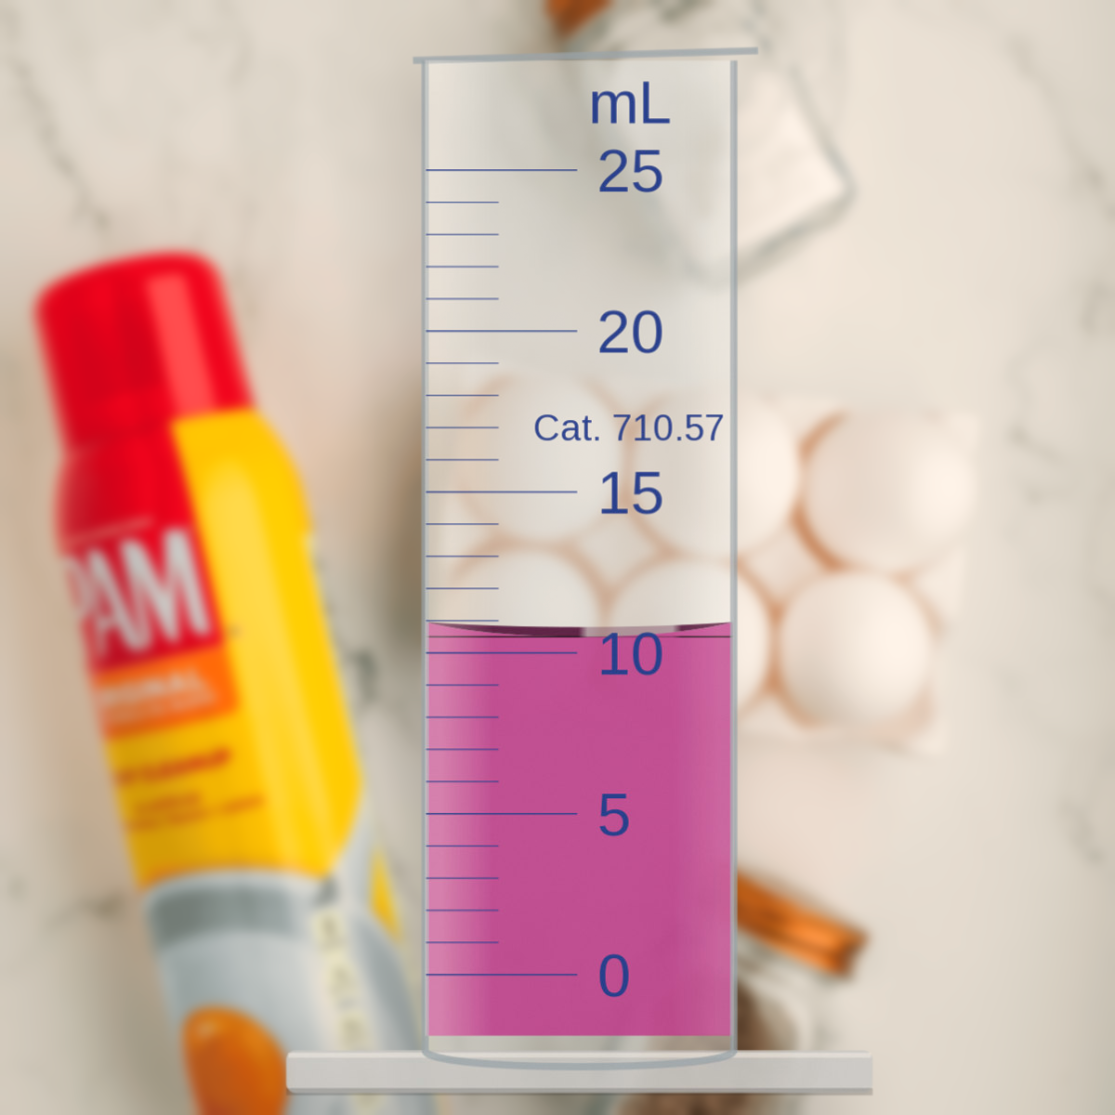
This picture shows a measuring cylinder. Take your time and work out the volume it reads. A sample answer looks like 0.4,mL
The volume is 10.5,mL
